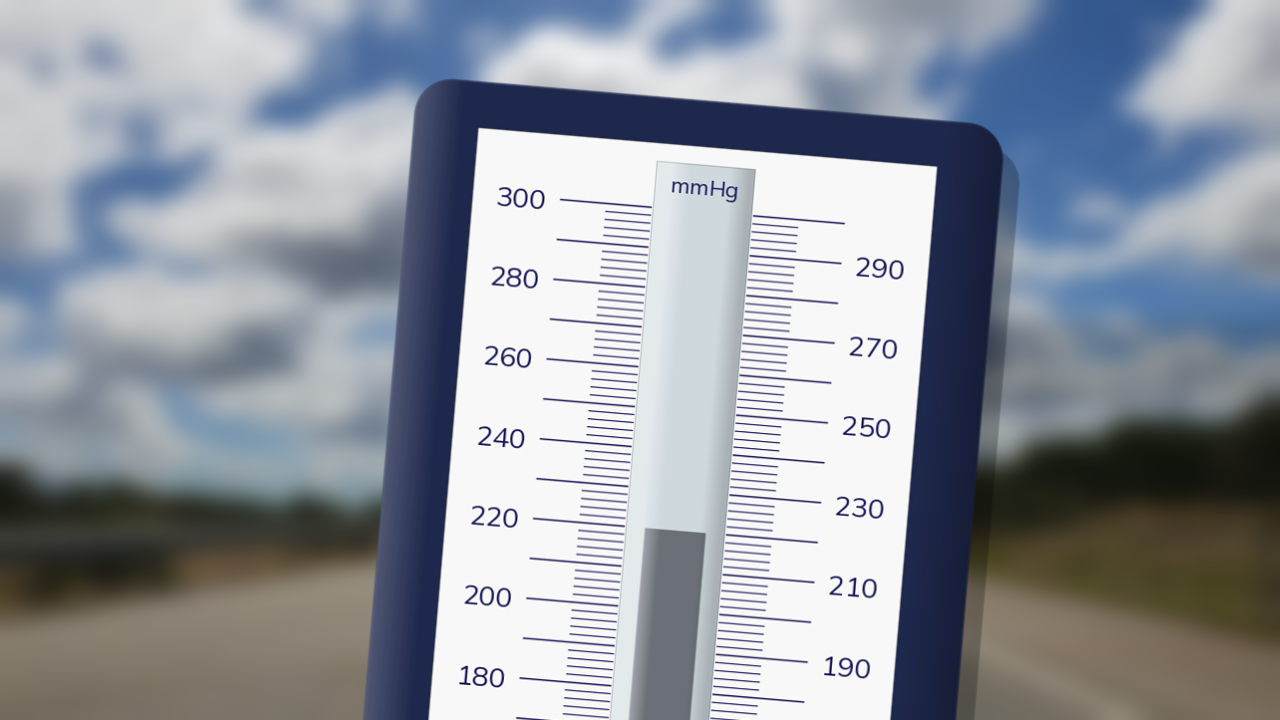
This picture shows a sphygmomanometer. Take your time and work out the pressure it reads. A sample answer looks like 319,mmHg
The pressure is 220,mmHg
